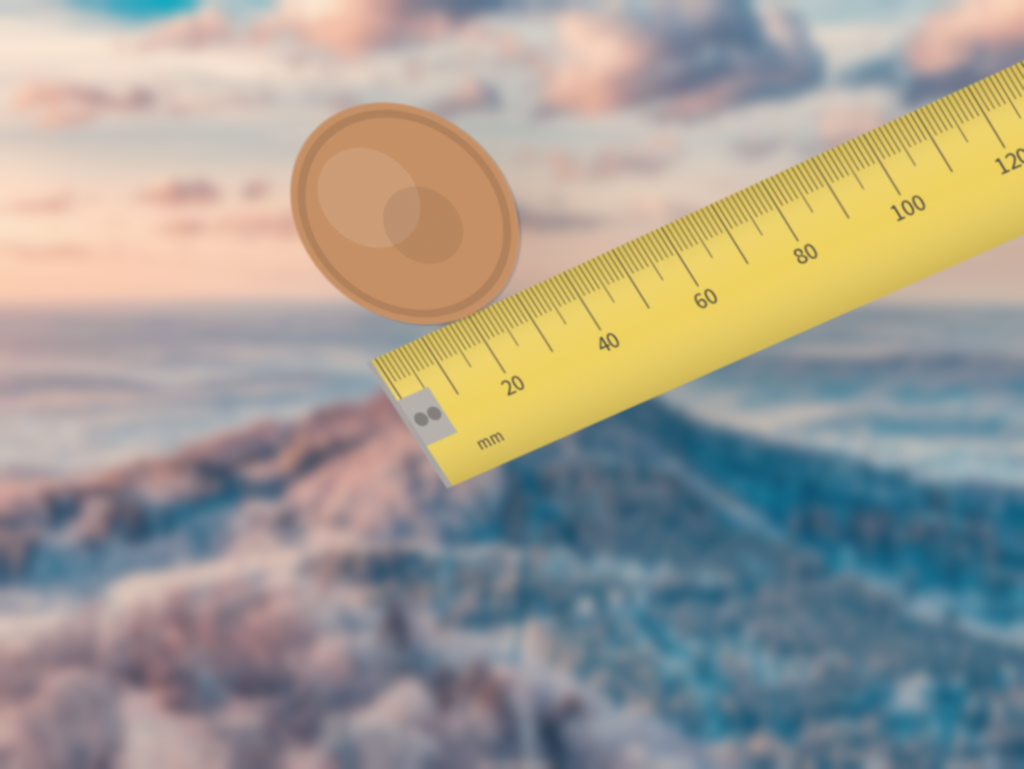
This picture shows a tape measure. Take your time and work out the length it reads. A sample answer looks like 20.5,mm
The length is 40,mm
